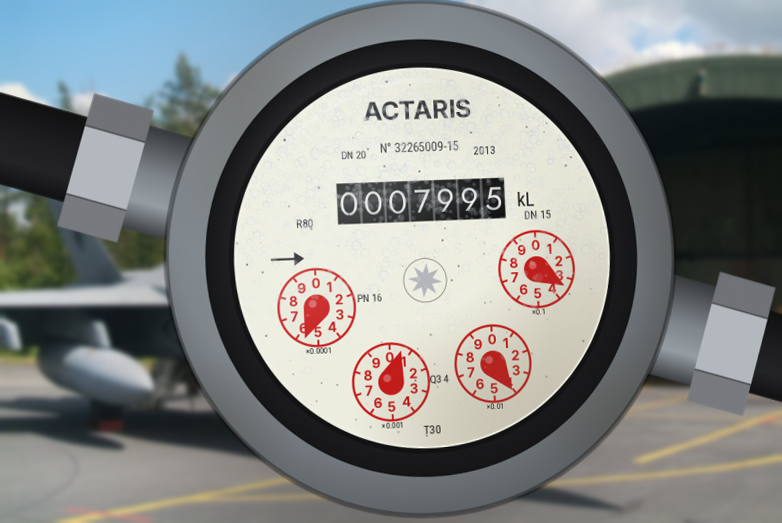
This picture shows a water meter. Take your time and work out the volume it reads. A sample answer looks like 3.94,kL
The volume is 7995.3405,kL
